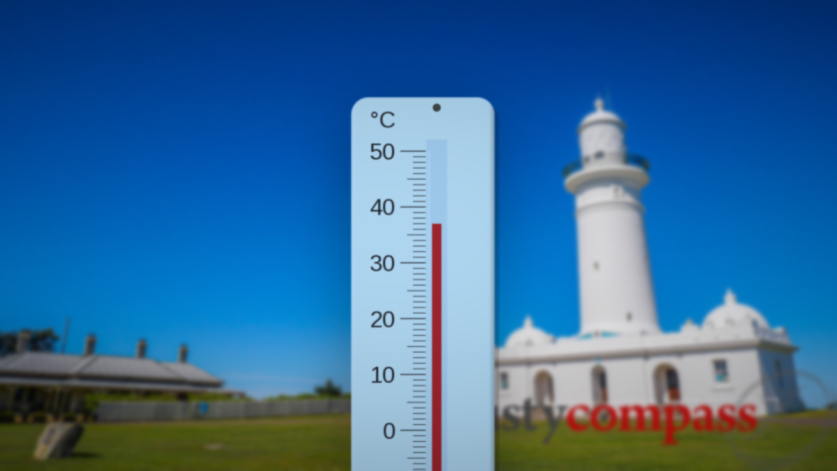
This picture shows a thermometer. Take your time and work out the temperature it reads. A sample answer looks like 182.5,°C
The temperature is 37,°C
